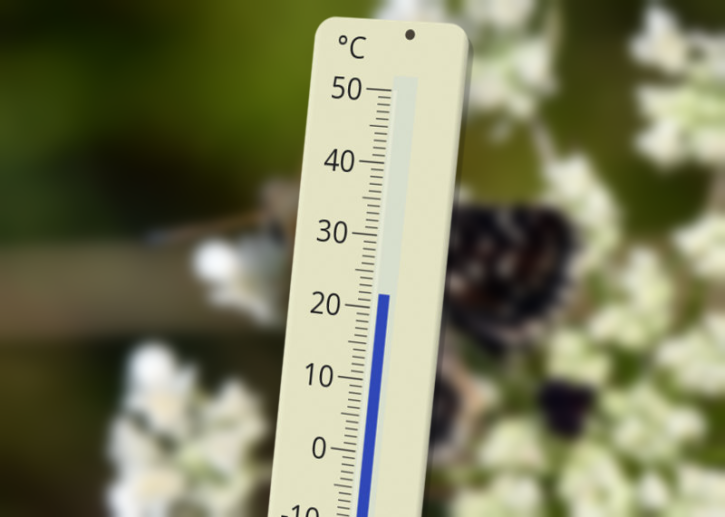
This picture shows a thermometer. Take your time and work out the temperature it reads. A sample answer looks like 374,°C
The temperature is 22,°C
